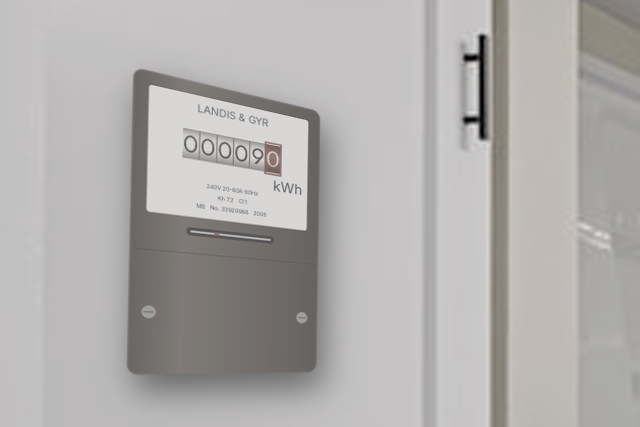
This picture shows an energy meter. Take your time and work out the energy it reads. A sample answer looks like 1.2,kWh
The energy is 9.0,kWh
